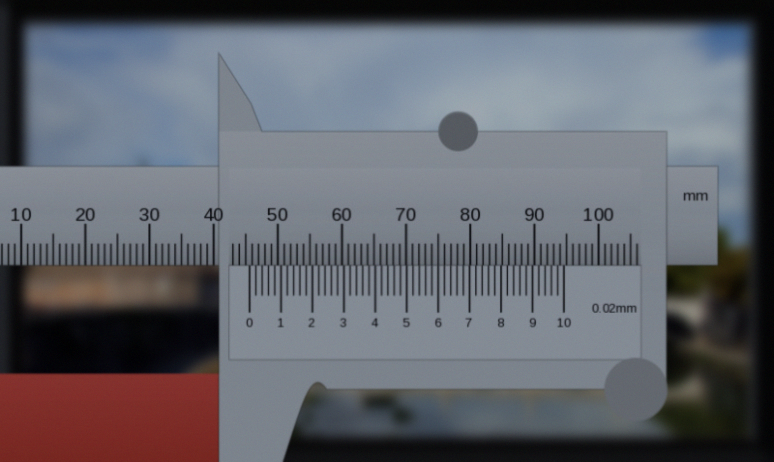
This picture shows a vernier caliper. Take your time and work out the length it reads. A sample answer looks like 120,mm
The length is 45.6,mm
